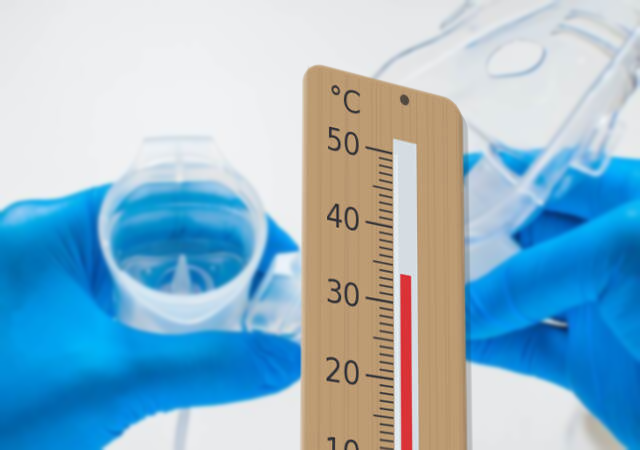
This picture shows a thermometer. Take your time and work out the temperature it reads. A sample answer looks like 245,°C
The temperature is 34,°C
